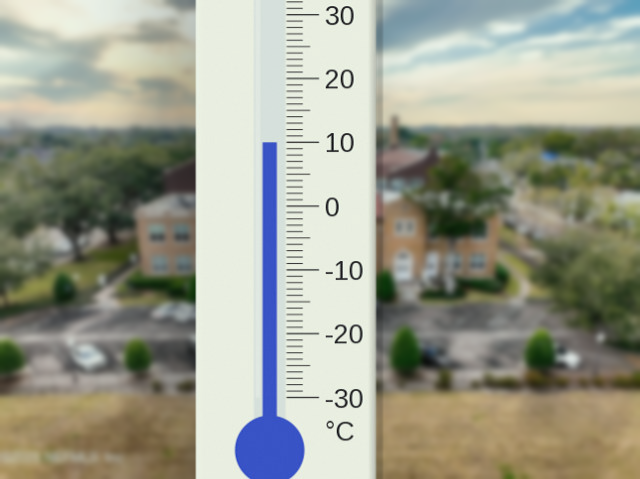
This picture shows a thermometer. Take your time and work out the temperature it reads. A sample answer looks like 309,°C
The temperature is 10,°C
